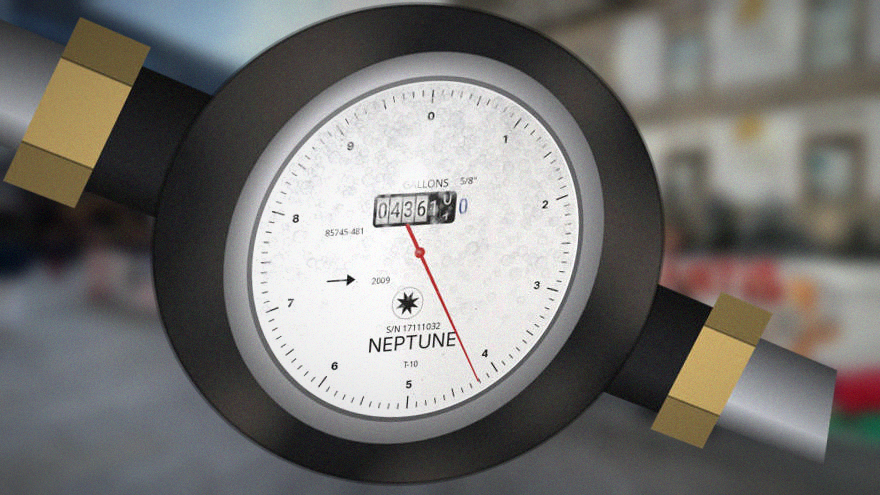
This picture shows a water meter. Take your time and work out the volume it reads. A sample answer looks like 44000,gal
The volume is 436104.2,gal
